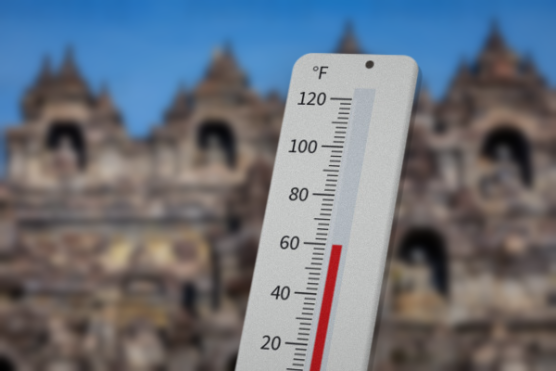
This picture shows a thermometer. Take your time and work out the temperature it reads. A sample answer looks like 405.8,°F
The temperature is 60,°F
